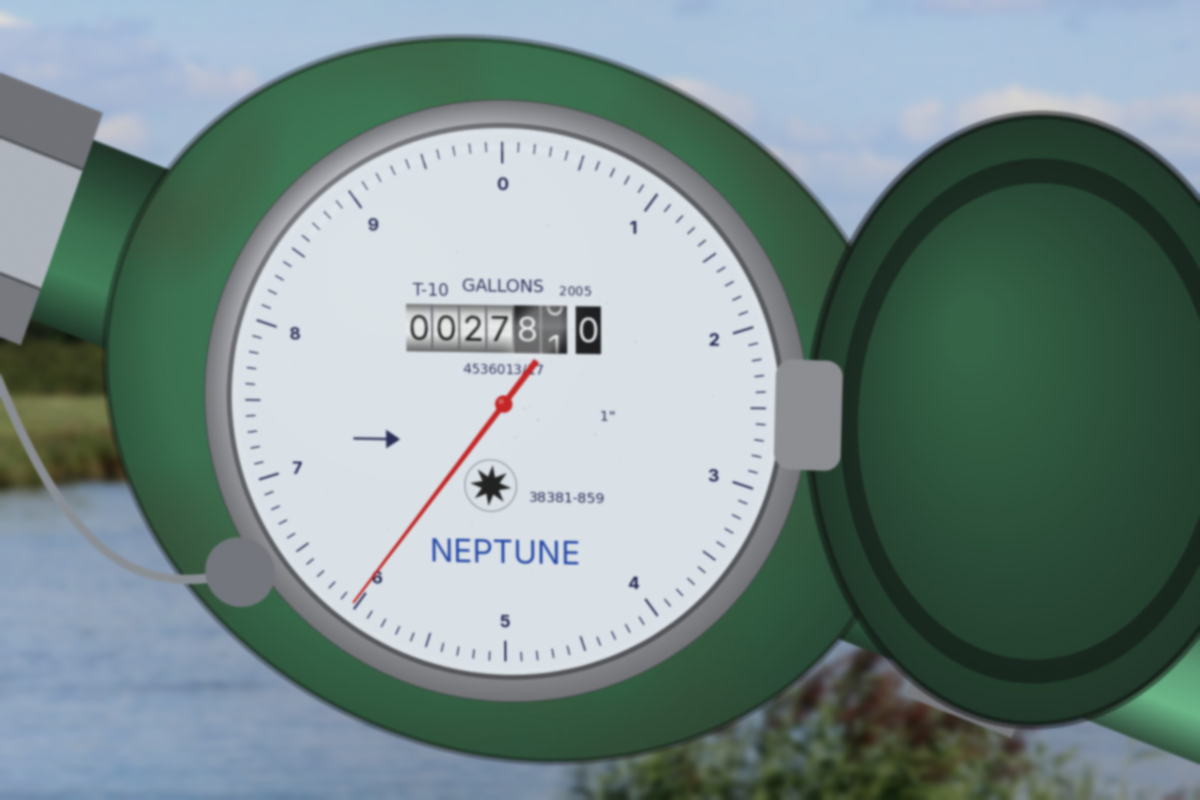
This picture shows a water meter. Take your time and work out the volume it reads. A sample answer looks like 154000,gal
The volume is 27806.0,gal
